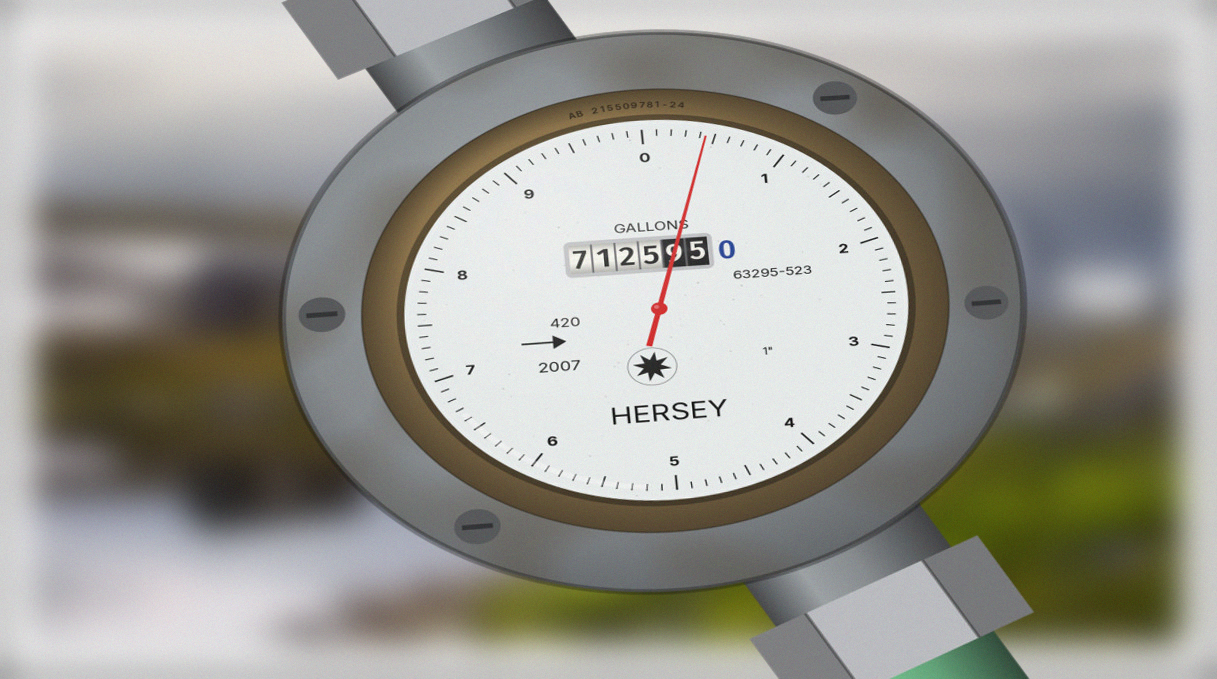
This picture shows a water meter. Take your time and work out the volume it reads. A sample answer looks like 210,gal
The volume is 7125950.4,gal
